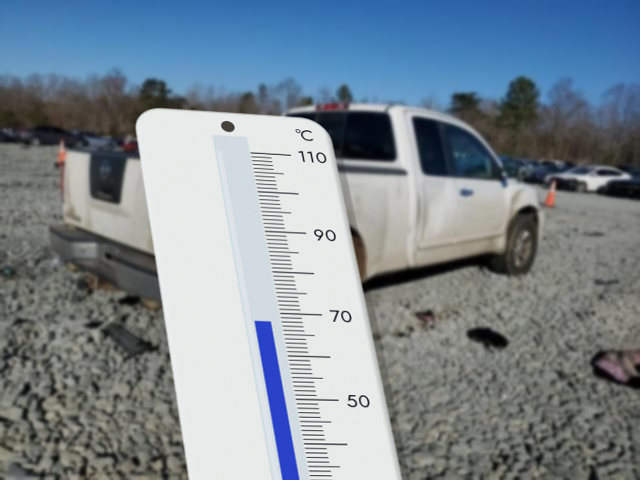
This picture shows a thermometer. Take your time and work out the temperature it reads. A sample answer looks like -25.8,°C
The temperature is 68,°C
